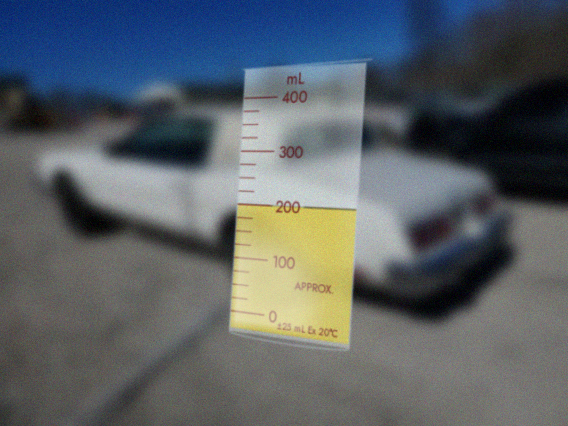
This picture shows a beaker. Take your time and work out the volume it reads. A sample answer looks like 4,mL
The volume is 200,mL
